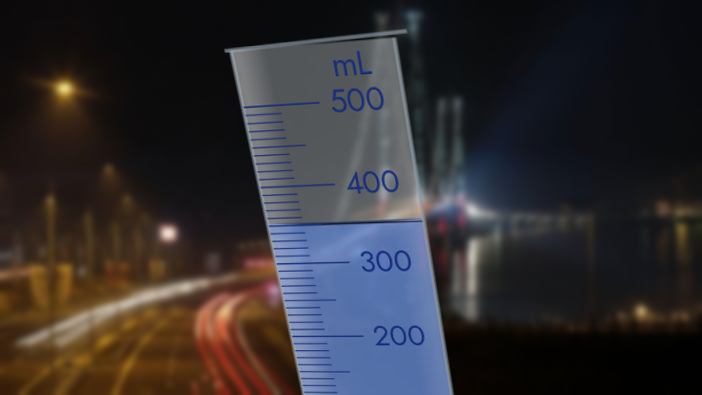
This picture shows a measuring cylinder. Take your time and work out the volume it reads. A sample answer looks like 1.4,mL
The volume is 350,mL
